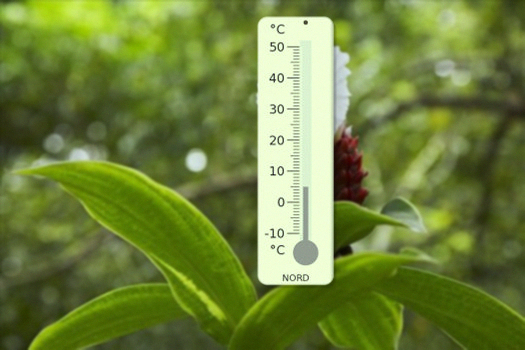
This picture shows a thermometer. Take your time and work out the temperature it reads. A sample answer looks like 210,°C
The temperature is 5,°C
